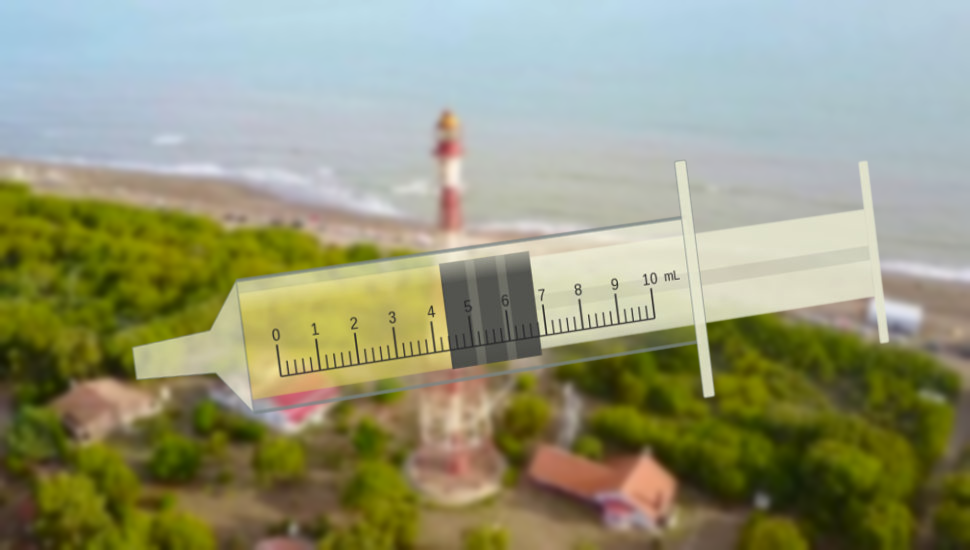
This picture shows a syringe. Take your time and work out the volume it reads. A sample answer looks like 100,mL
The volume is 4.4,mL
